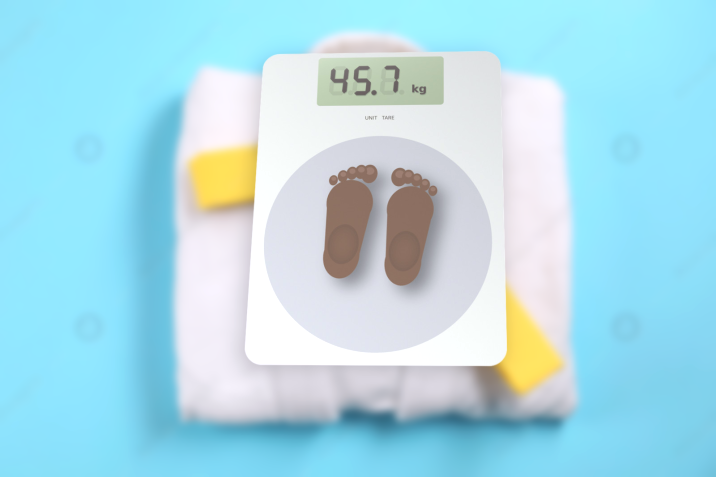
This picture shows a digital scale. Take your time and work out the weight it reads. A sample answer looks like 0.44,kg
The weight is 45.7,kg
